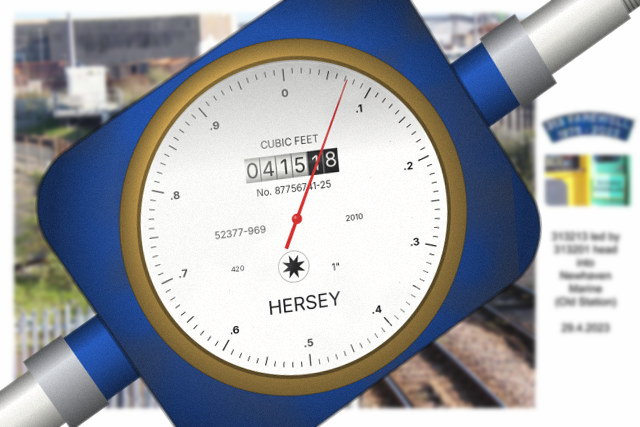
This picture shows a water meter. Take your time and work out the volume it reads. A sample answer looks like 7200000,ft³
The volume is 41518.07,ft³
